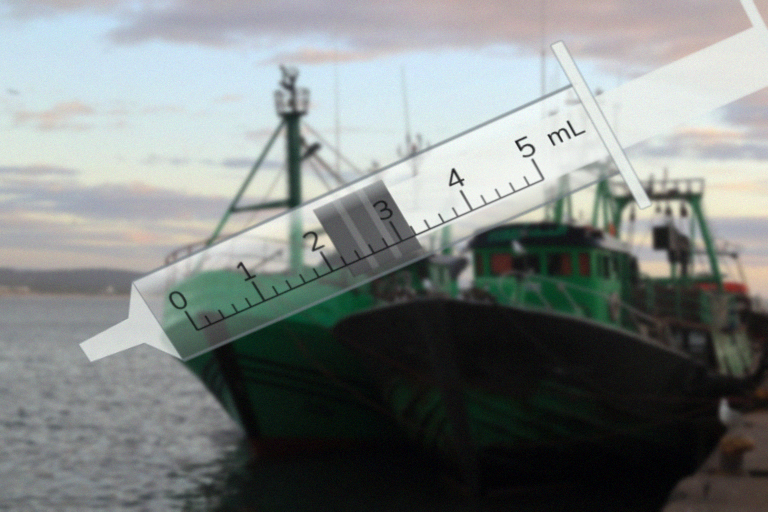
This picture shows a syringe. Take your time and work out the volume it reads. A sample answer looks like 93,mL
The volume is 2.2,mL
